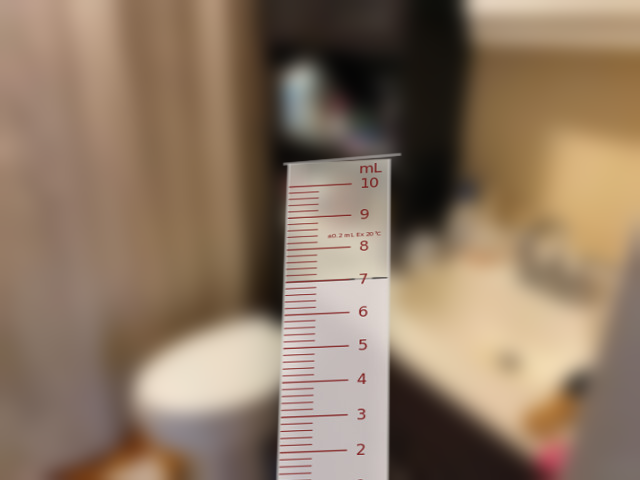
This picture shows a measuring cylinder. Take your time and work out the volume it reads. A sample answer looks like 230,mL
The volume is 7,mL
